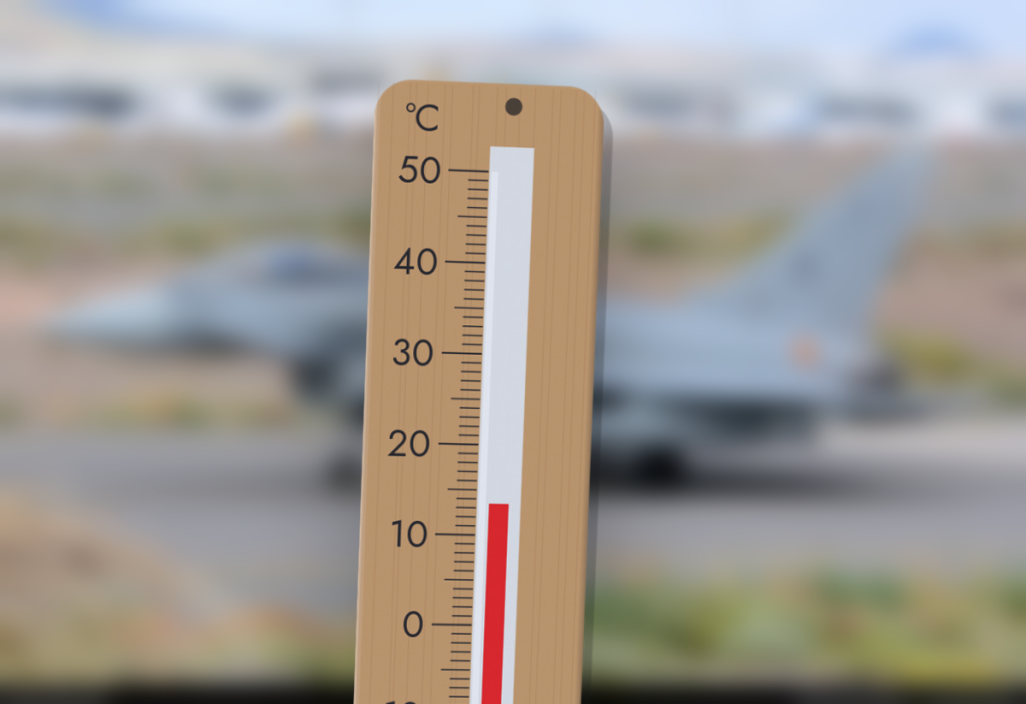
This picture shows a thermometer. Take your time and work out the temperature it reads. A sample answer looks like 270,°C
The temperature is 13.5,°C
